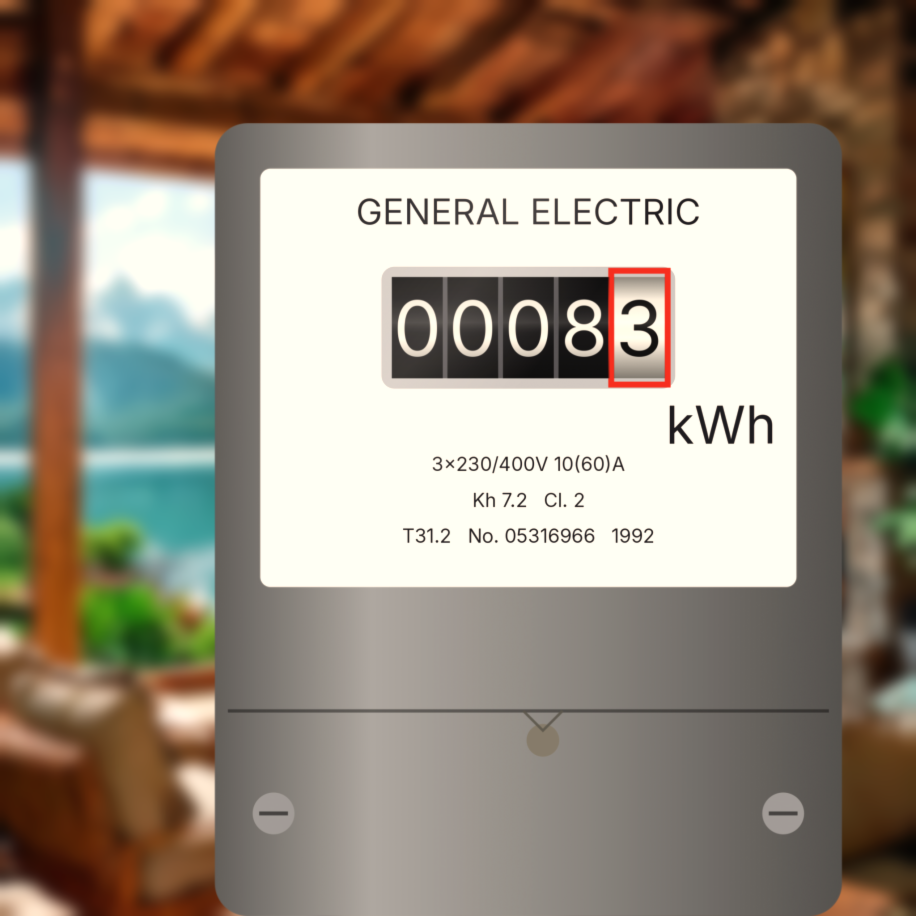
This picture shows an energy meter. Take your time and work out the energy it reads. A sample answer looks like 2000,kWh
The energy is 8.3,kWh
